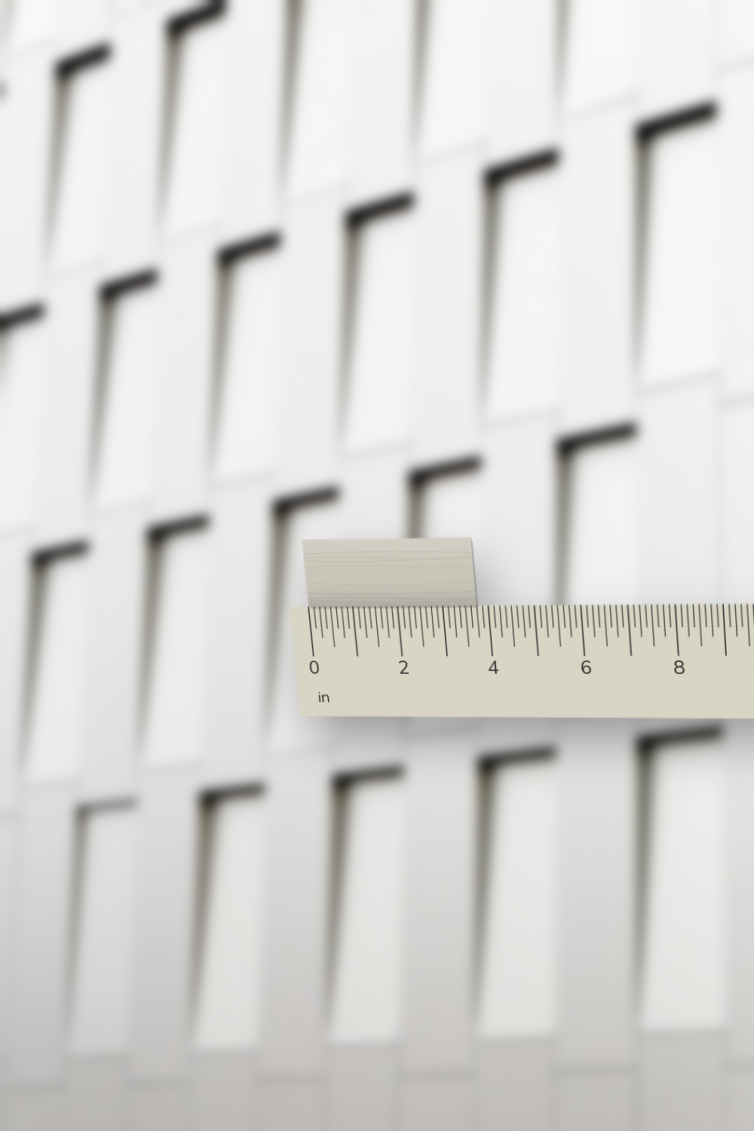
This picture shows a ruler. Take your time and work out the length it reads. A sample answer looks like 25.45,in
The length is 3.75,in
